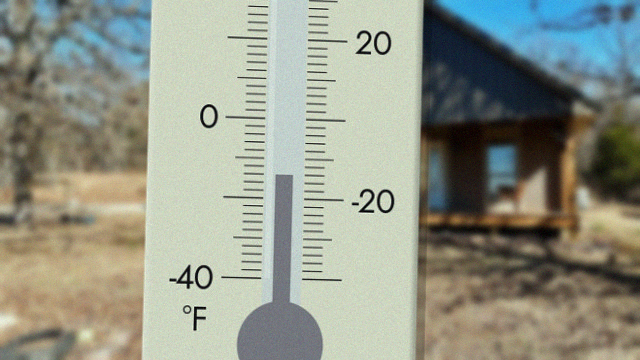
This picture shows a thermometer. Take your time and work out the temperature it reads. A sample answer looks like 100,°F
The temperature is -14,°F
